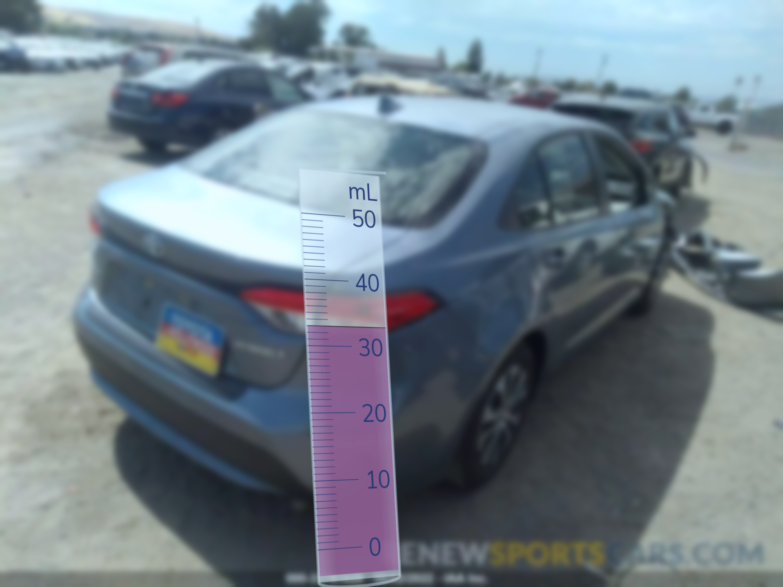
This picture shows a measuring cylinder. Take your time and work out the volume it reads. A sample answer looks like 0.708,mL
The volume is 33,mL
